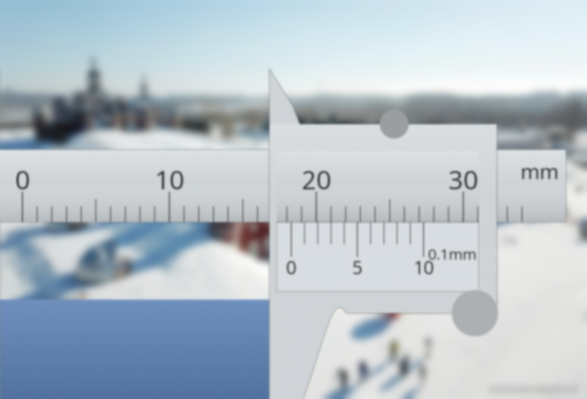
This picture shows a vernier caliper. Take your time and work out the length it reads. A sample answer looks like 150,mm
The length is 18.3,mm
